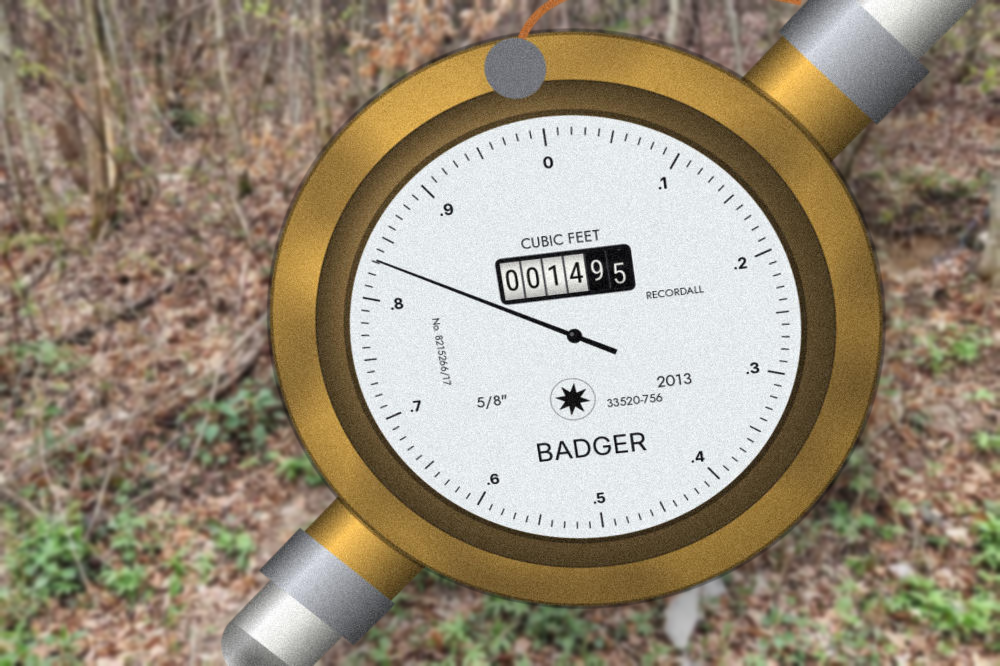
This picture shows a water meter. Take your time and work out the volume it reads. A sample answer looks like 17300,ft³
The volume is 1494.83,ft³
